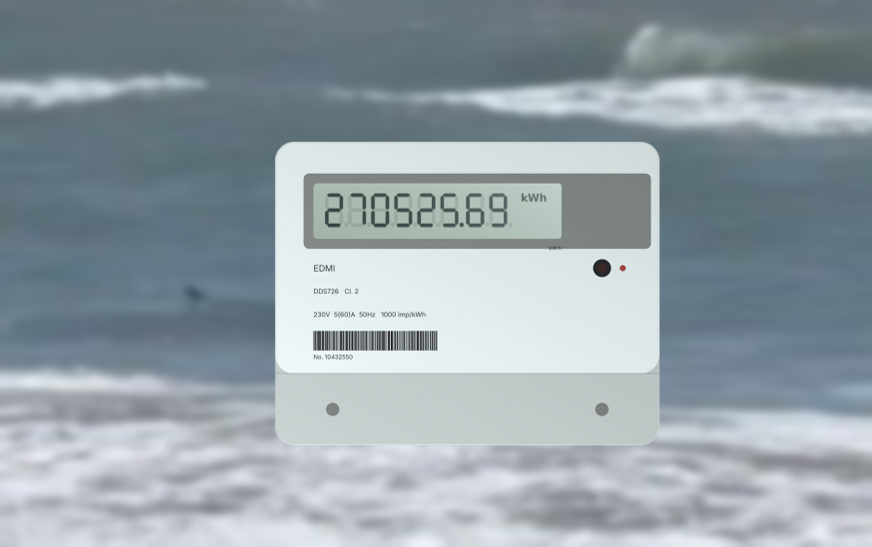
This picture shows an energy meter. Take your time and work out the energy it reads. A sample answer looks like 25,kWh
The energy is 270525.69,kWh
